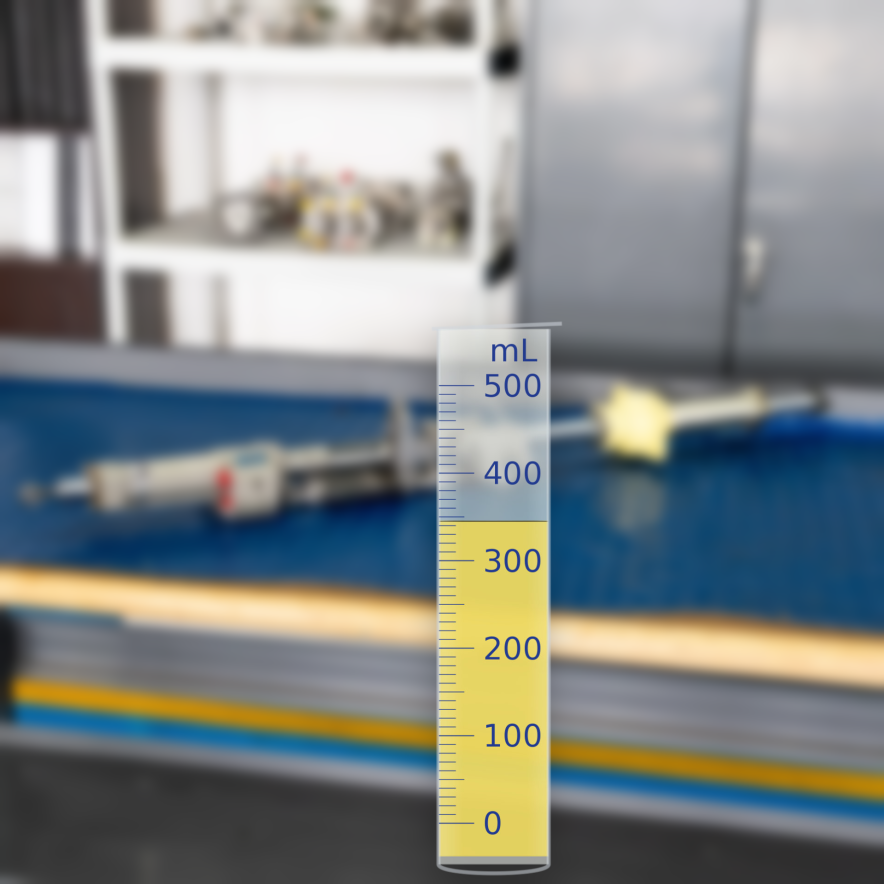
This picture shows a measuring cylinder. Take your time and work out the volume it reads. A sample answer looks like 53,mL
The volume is 345,mL
